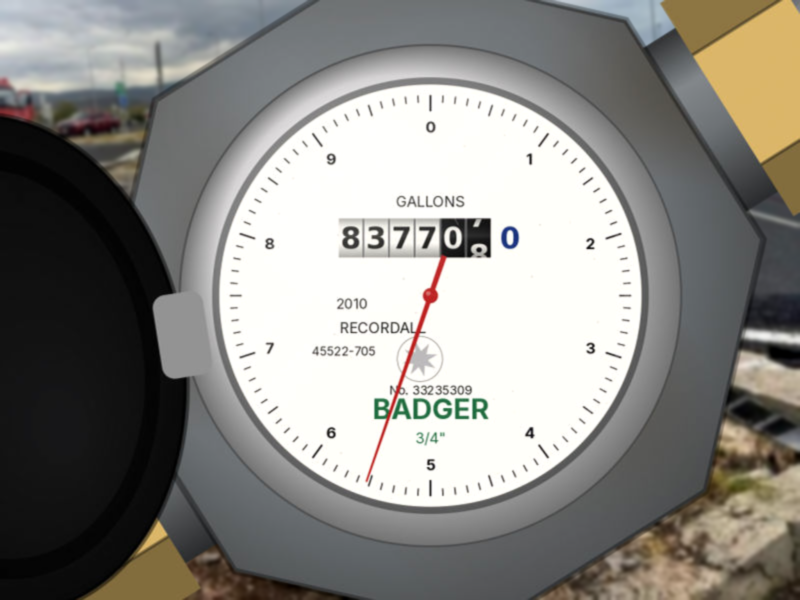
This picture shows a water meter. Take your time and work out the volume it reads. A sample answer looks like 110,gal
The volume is 8377075.5,gal
